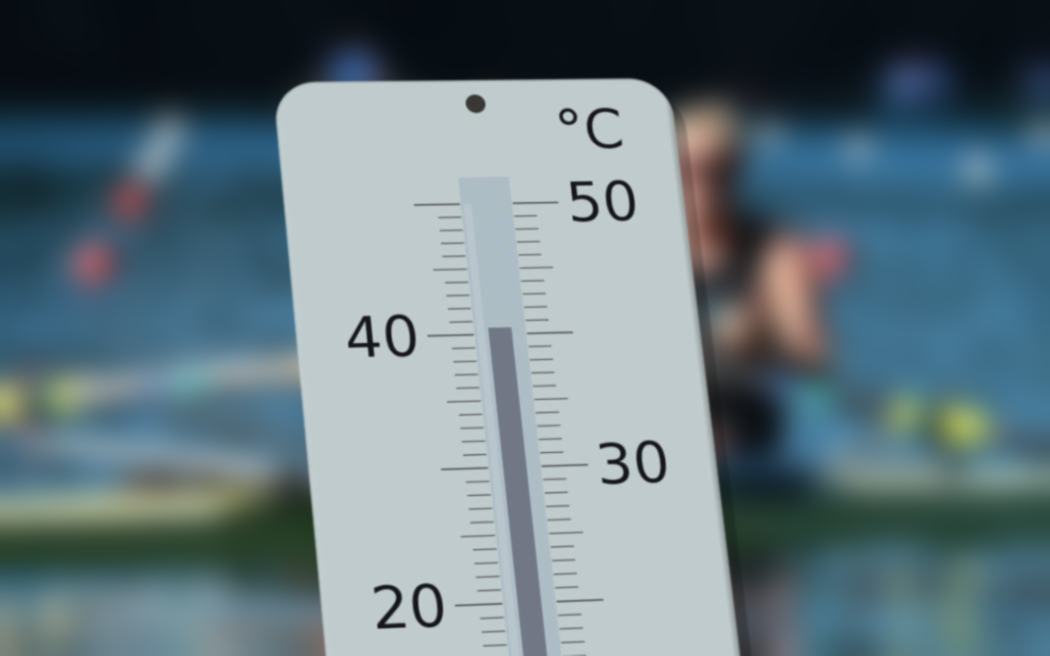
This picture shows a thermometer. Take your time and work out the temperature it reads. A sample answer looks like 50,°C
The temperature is 40.5,°C
